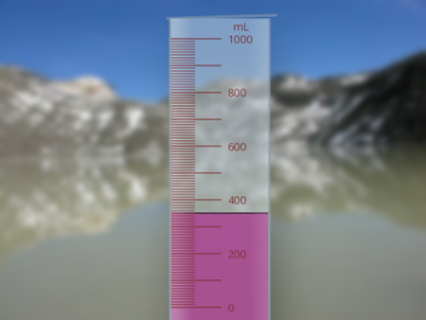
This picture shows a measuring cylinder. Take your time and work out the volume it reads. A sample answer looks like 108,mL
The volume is 350,mL
